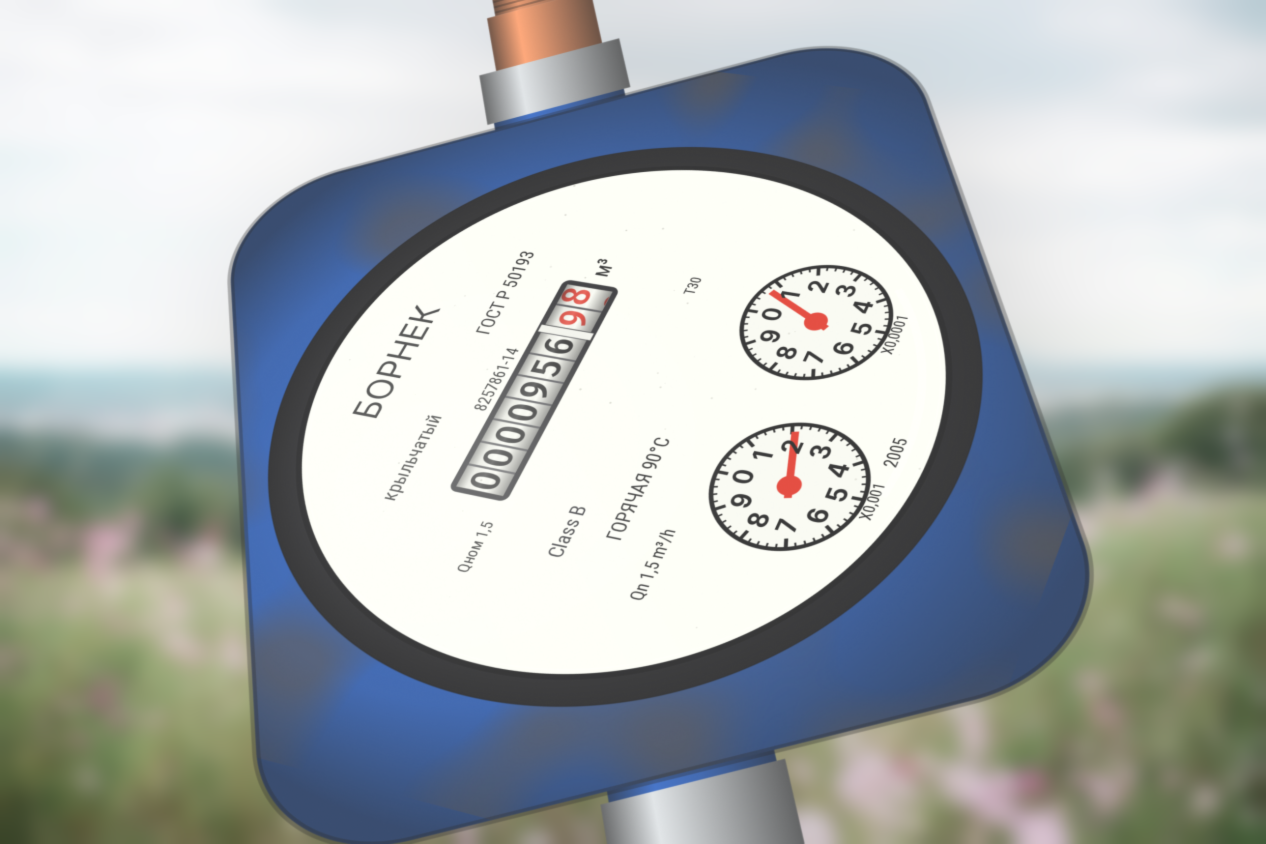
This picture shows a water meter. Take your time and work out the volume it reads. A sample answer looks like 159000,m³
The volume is 956.9820,m³
